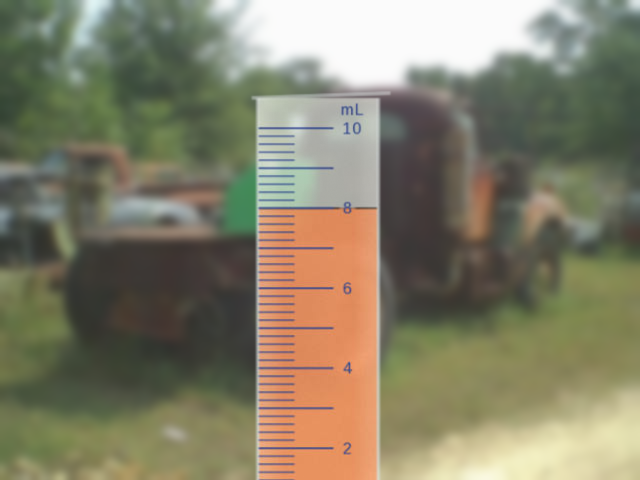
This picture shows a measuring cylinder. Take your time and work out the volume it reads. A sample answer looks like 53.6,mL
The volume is 8,mL
